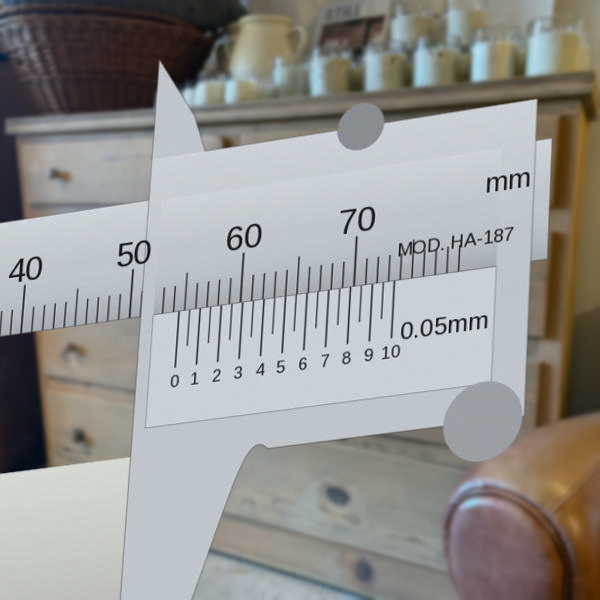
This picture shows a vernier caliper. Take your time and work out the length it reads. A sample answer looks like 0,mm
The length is 54.5,mm
